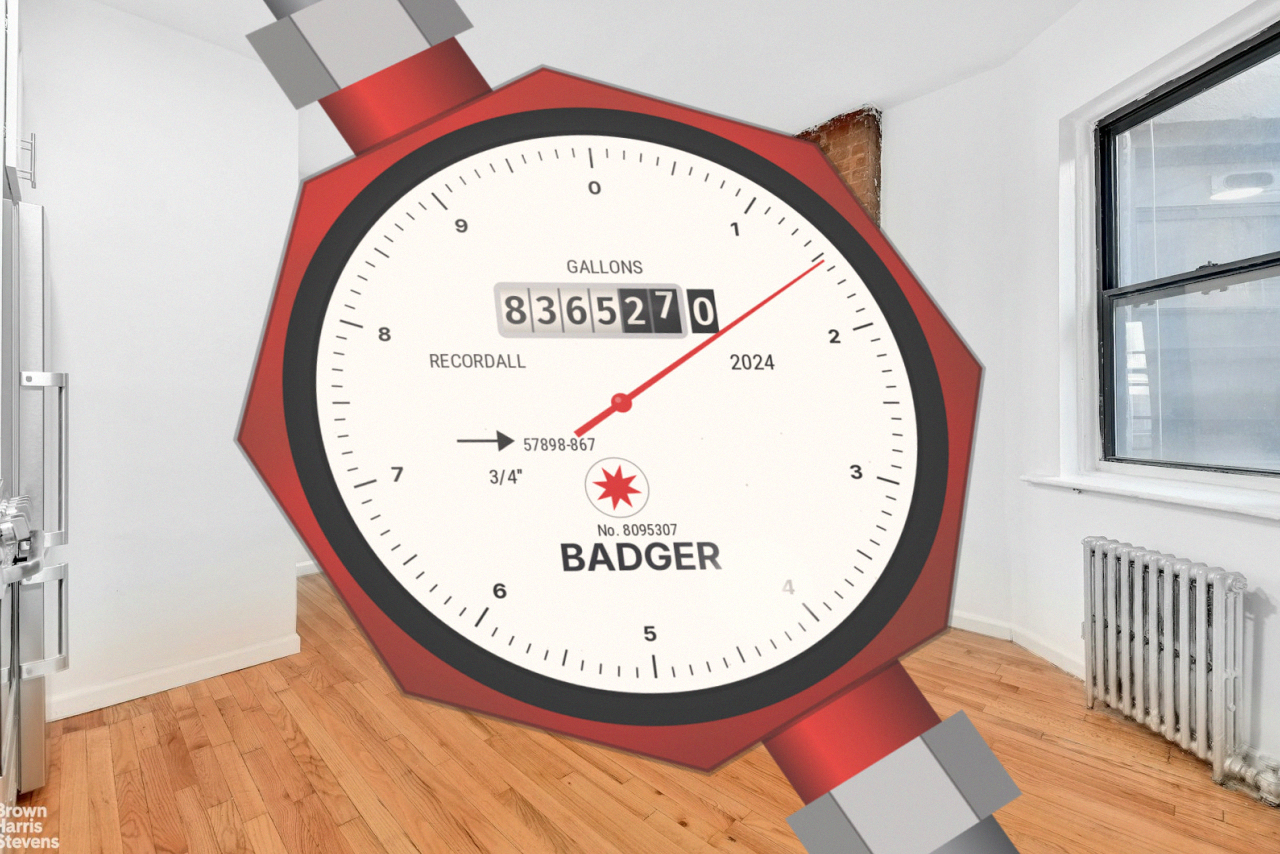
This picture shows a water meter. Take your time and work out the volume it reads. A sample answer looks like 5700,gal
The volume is 8365271.5,gal
